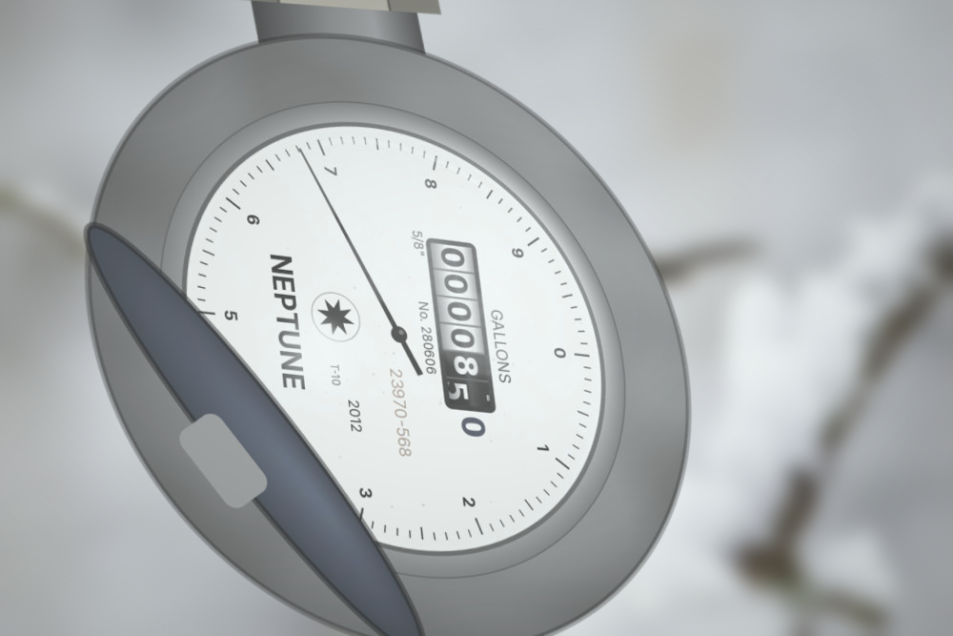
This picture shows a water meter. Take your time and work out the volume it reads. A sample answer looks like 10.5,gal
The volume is 846.8,gal
